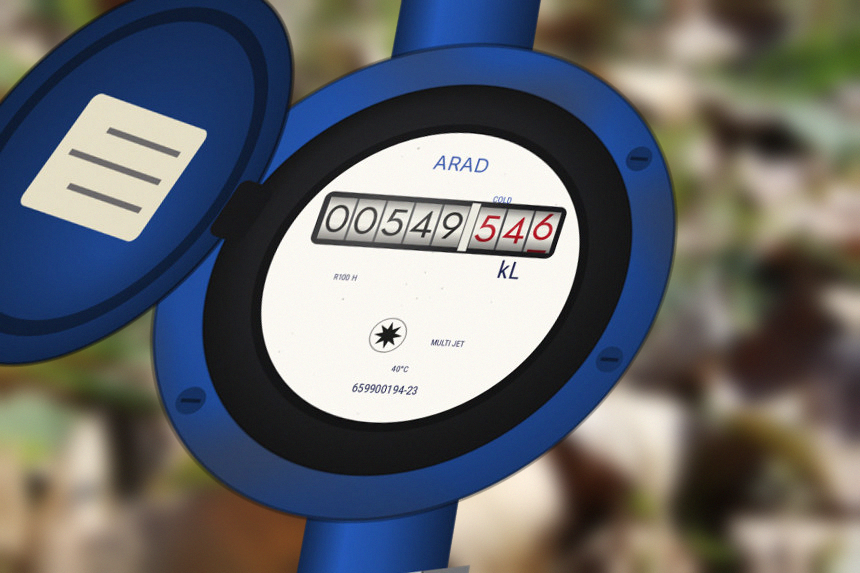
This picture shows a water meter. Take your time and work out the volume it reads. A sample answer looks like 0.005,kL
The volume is 549.546,kL
